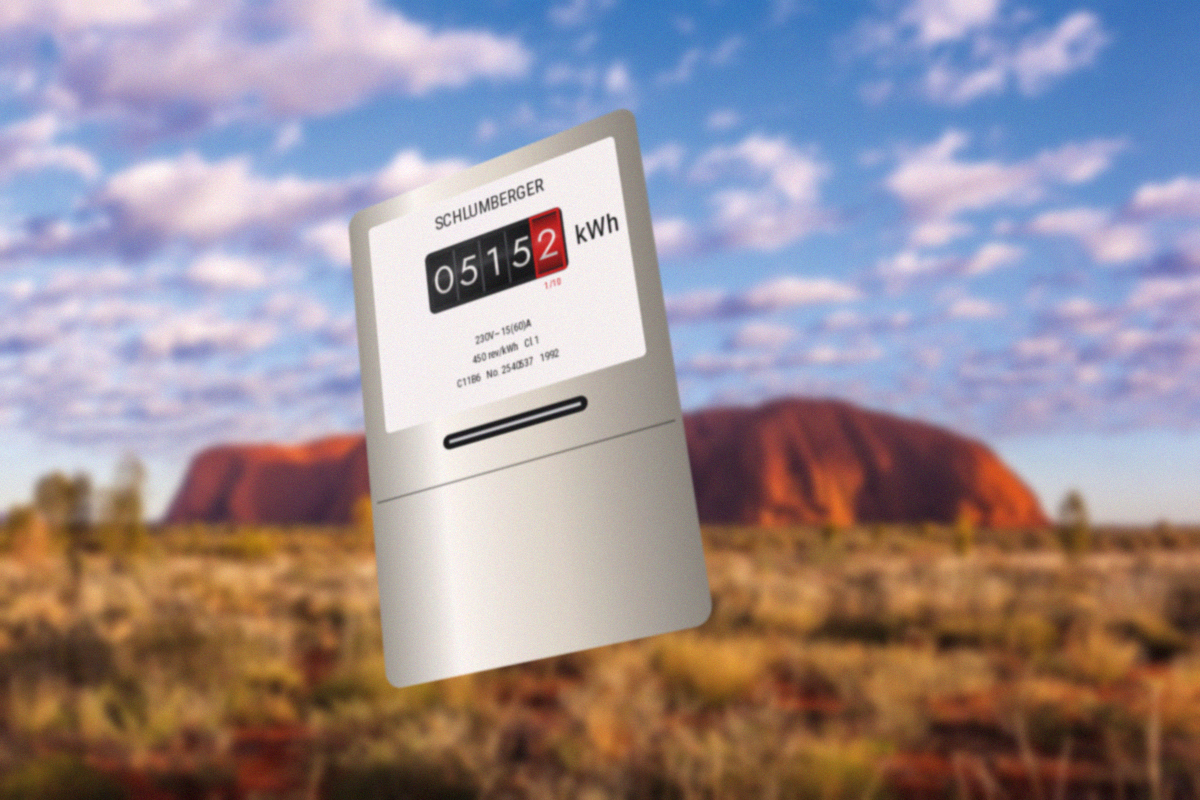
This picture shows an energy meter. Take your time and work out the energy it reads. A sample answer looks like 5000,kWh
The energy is 515.2,kWh
